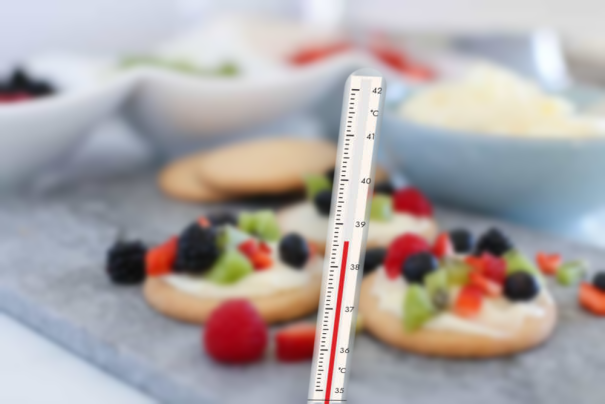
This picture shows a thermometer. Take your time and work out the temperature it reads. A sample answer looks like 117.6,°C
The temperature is 38.6,°C
